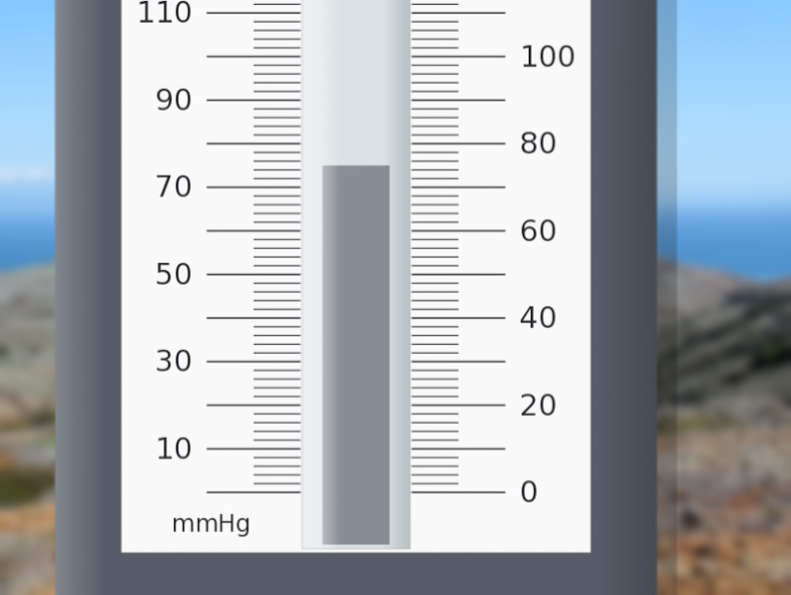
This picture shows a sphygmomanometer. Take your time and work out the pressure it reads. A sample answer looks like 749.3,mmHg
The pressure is 75,mmHg
